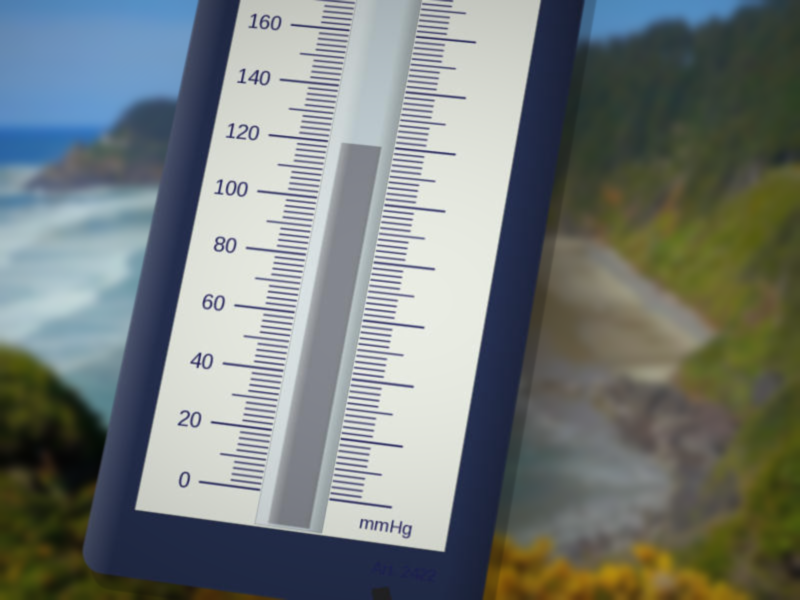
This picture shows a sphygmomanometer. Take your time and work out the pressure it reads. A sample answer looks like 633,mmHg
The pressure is 120,mmHg
